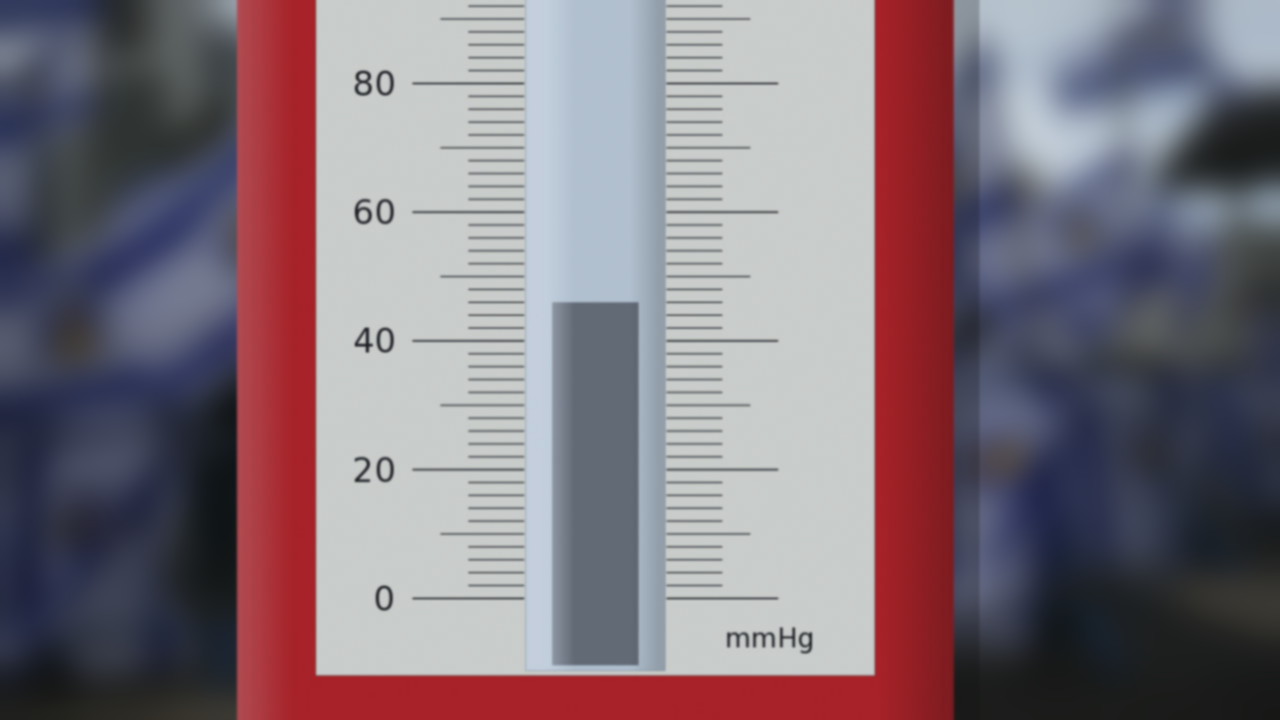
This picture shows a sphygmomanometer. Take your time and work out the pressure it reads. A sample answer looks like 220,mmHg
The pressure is 46,mmHg
